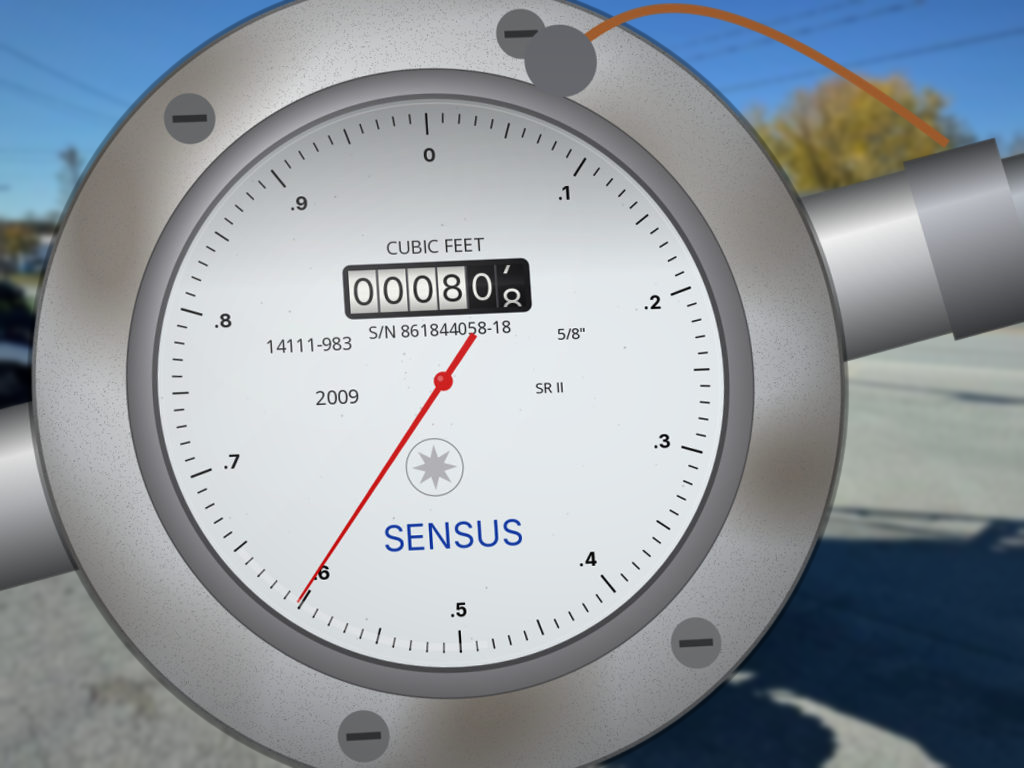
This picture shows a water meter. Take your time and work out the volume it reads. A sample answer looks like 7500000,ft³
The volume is 807.60,ft³
